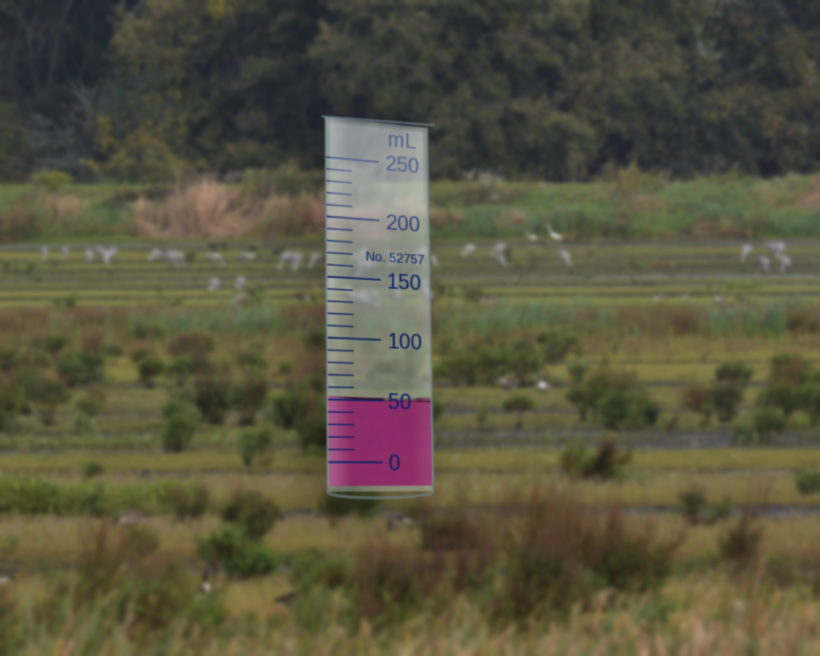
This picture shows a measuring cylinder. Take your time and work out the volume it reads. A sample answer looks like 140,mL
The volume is 50,mL
